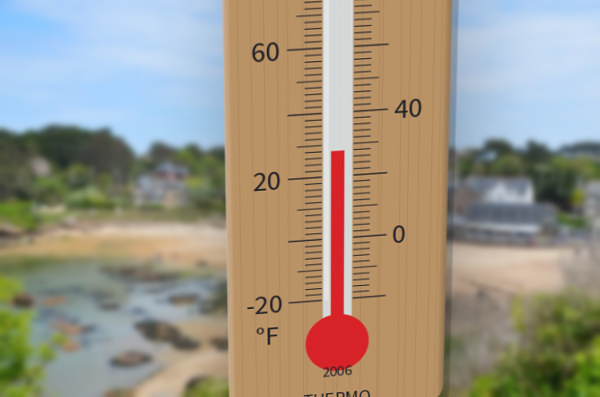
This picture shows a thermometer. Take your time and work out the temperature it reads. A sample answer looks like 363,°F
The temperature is 28,°F
